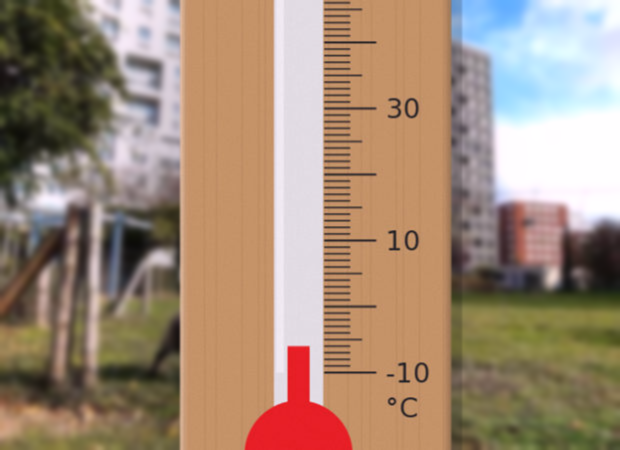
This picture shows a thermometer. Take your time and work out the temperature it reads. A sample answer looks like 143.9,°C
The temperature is -6,°C
